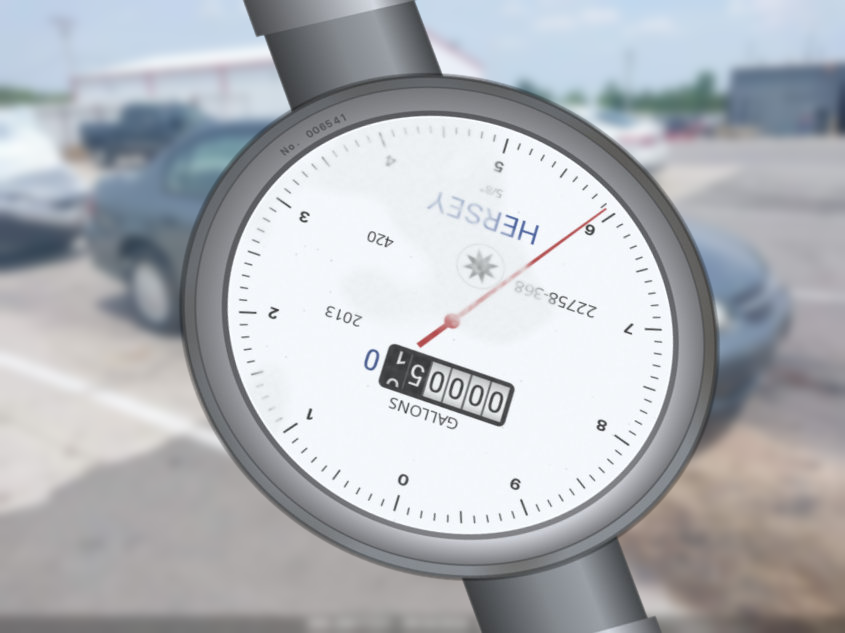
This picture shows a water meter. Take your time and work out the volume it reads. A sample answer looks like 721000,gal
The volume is 505.9,gal
